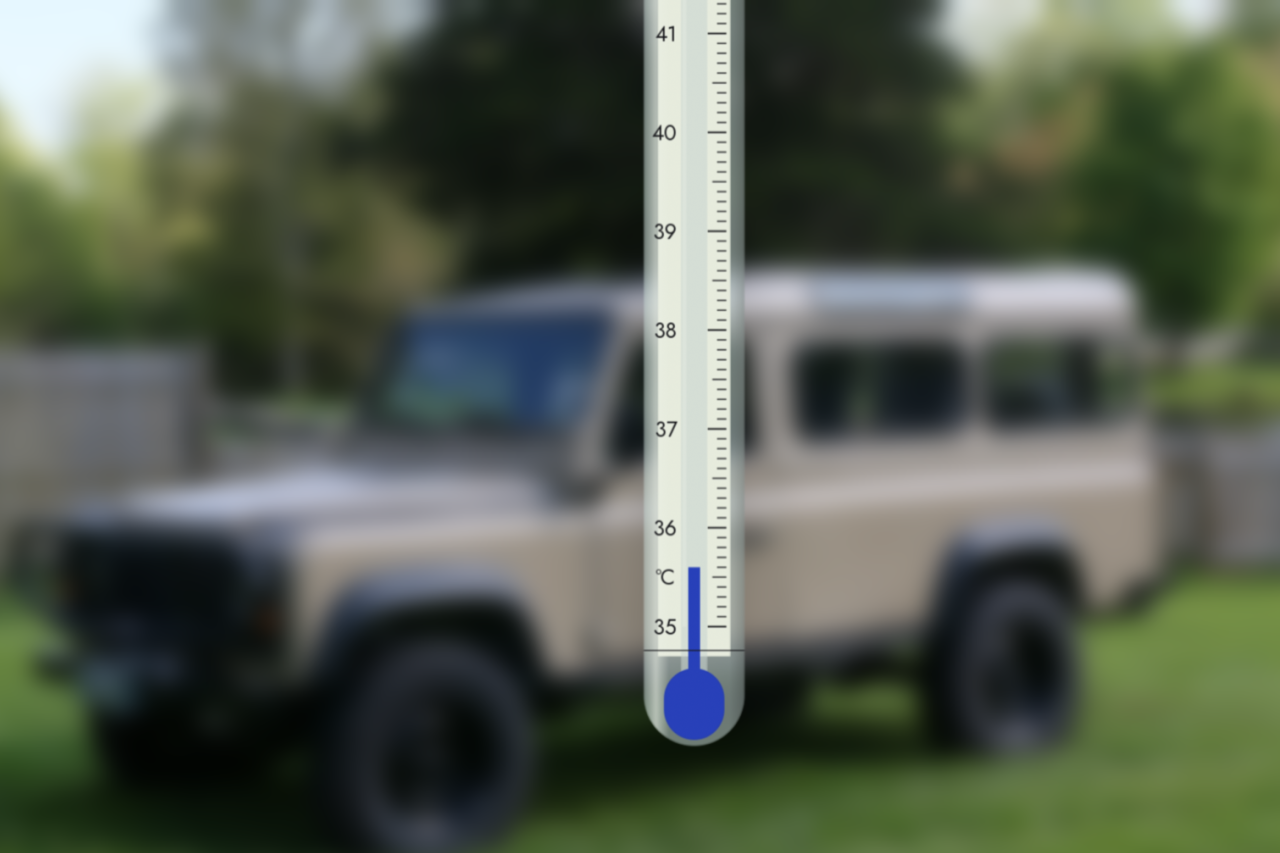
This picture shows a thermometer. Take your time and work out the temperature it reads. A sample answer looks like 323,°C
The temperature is 35.6,°C
